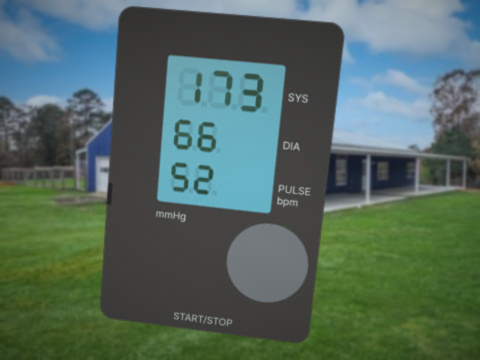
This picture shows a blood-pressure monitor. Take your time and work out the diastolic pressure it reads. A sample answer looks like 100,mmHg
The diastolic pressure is 66,mmHg
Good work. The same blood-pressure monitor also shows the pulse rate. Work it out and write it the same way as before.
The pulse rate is 52,bpm
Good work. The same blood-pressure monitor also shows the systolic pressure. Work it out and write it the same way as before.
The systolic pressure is 173,mmHg
